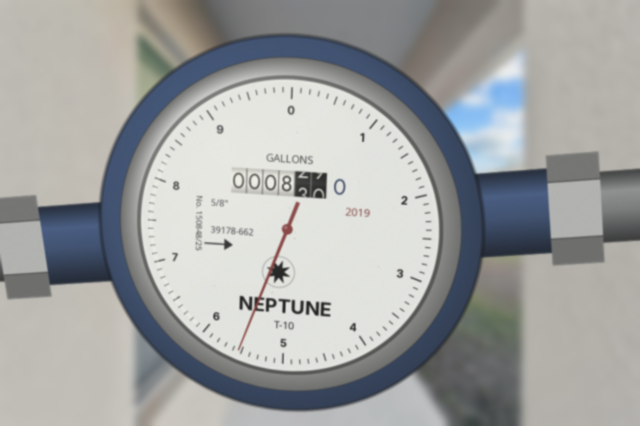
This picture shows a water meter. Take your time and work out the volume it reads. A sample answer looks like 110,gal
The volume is 8295.5,gal
